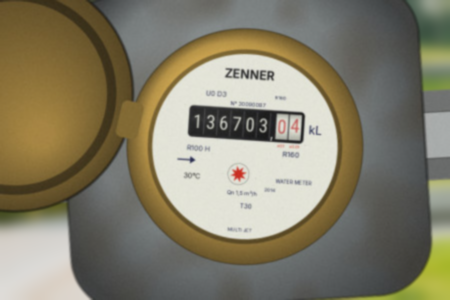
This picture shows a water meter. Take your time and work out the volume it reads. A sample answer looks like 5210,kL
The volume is 136703.04,kL
